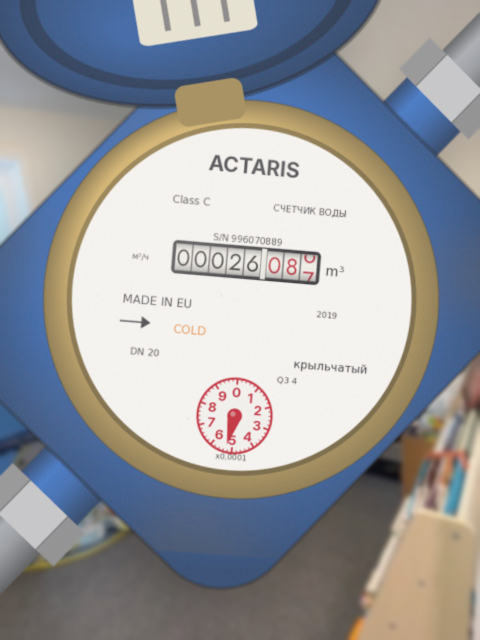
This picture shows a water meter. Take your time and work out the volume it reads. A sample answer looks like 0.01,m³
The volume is 26.0865,m³
